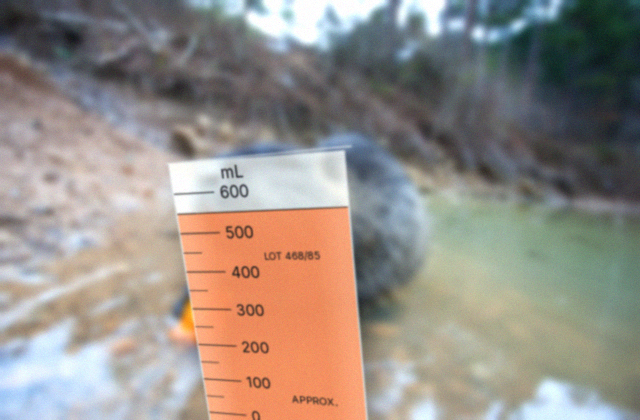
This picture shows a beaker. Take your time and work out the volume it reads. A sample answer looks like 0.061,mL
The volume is 550,mL
